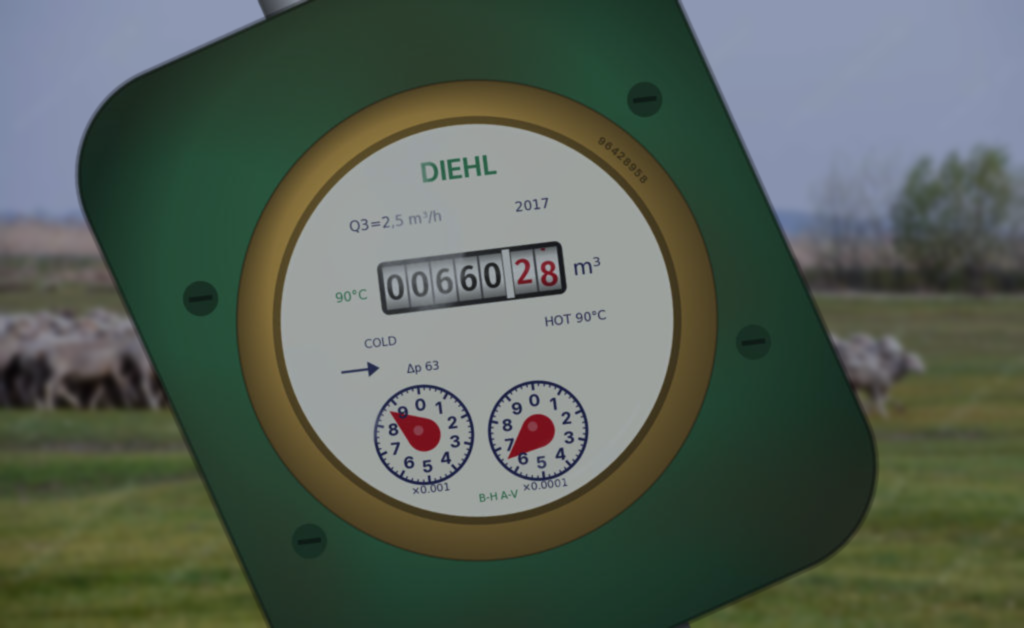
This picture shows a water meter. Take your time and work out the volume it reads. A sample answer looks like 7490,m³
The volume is 660.2786,m³
